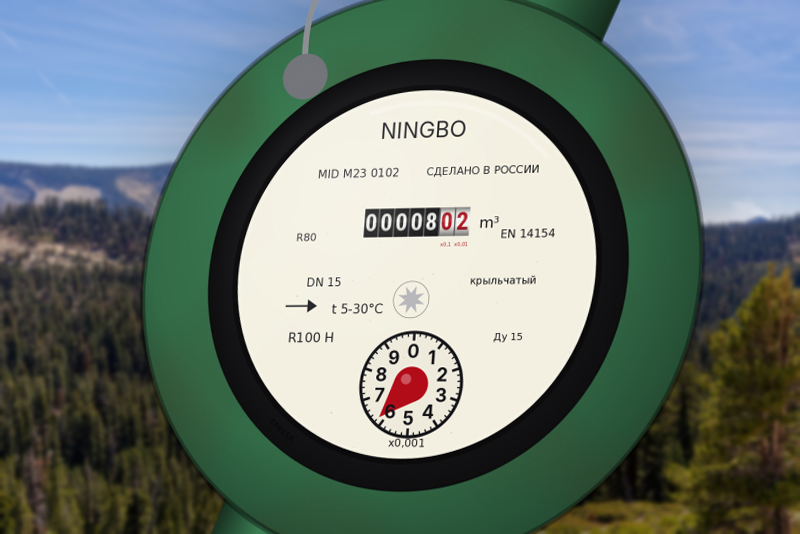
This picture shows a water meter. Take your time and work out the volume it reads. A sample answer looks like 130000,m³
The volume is 8.026,m³
